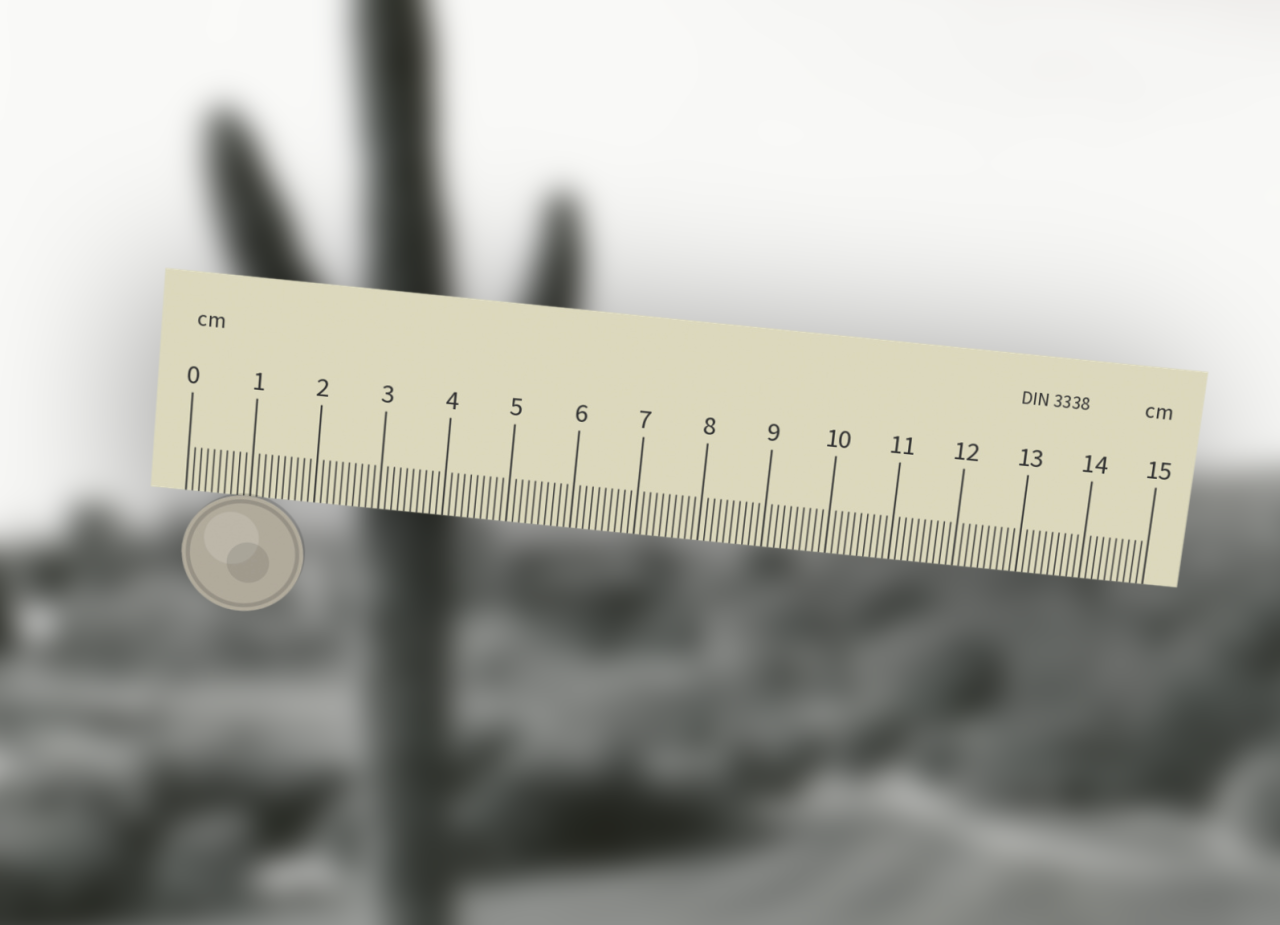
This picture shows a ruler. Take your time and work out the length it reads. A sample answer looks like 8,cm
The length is 1.9,cm
